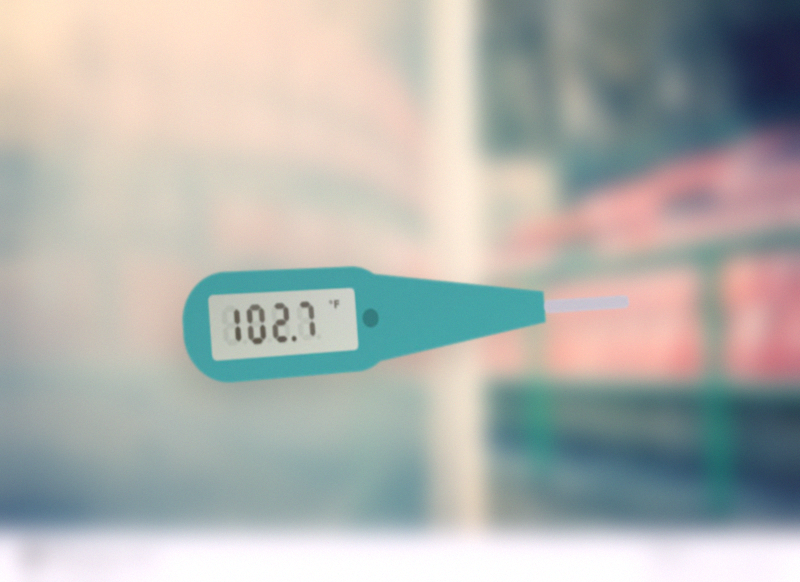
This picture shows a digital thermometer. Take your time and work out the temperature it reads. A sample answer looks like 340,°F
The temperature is 102.7,°F
